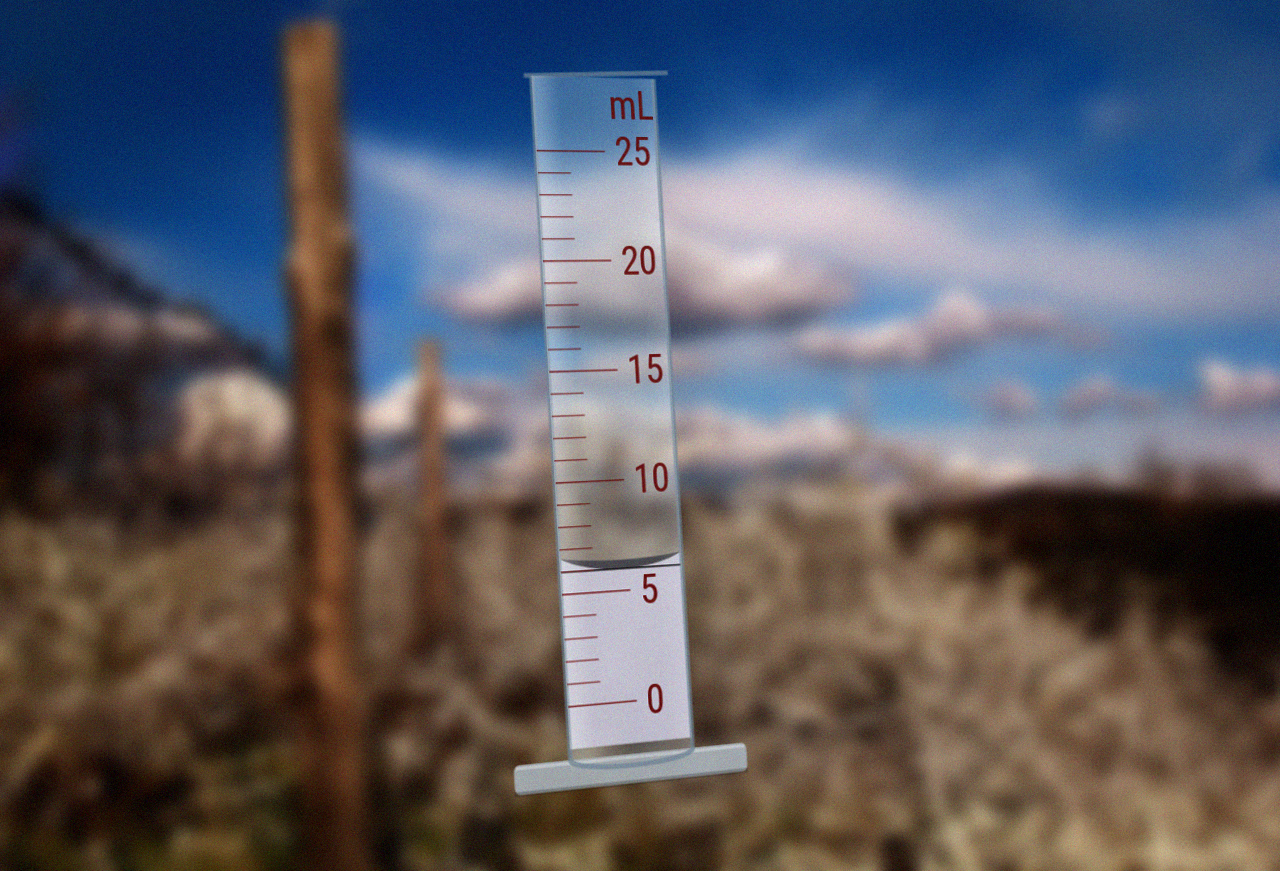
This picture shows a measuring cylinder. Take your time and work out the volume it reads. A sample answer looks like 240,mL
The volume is 6,mL
